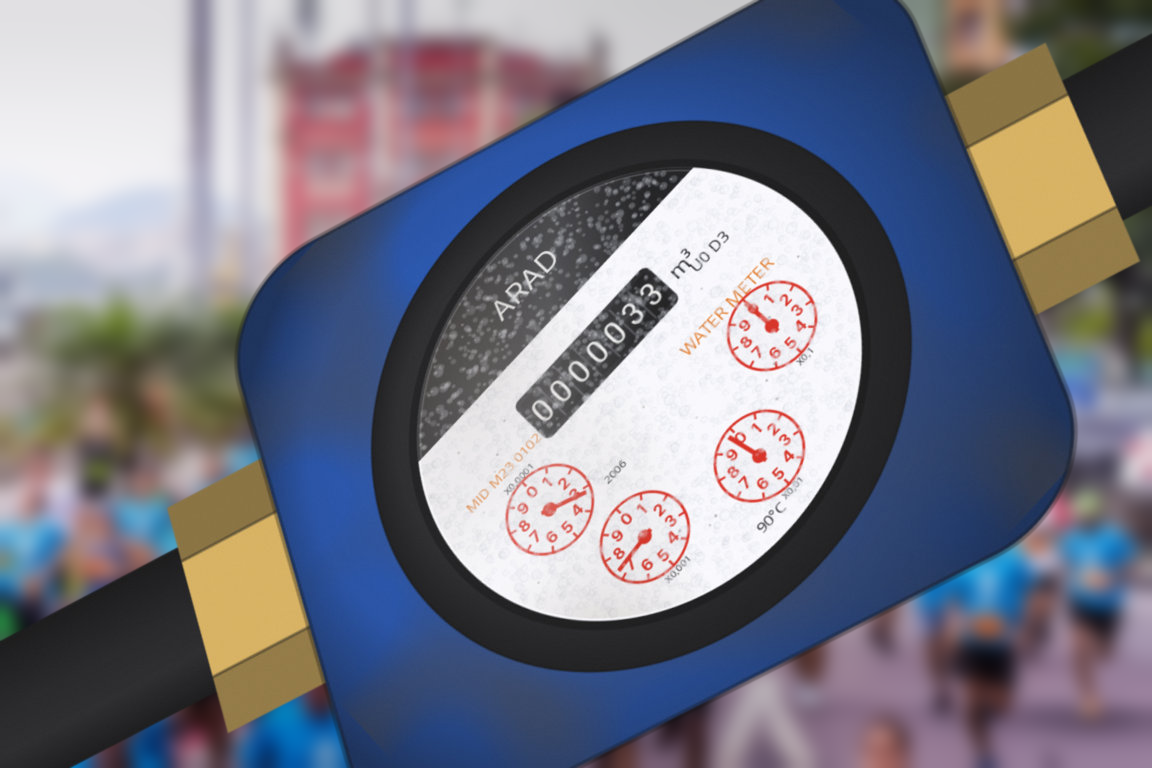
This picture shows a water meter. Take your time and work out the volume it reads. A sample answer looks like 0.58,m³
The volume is 32.9973,m³
